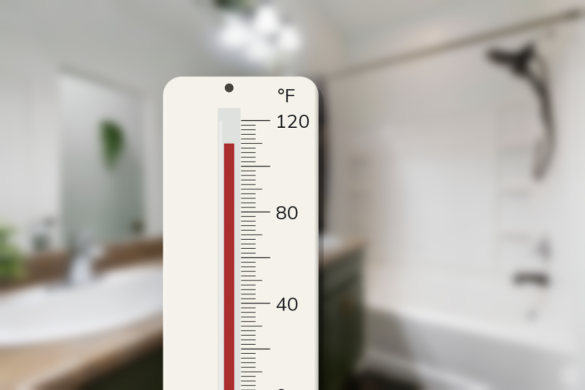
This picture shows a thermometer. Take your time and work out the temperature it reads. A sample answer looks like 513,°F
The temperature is 110,°F
